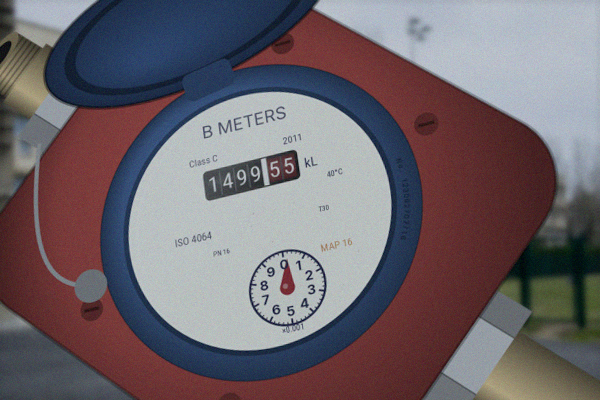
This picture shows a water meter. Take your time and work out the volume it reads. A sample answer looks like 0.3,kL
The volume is 1499.550,kL
